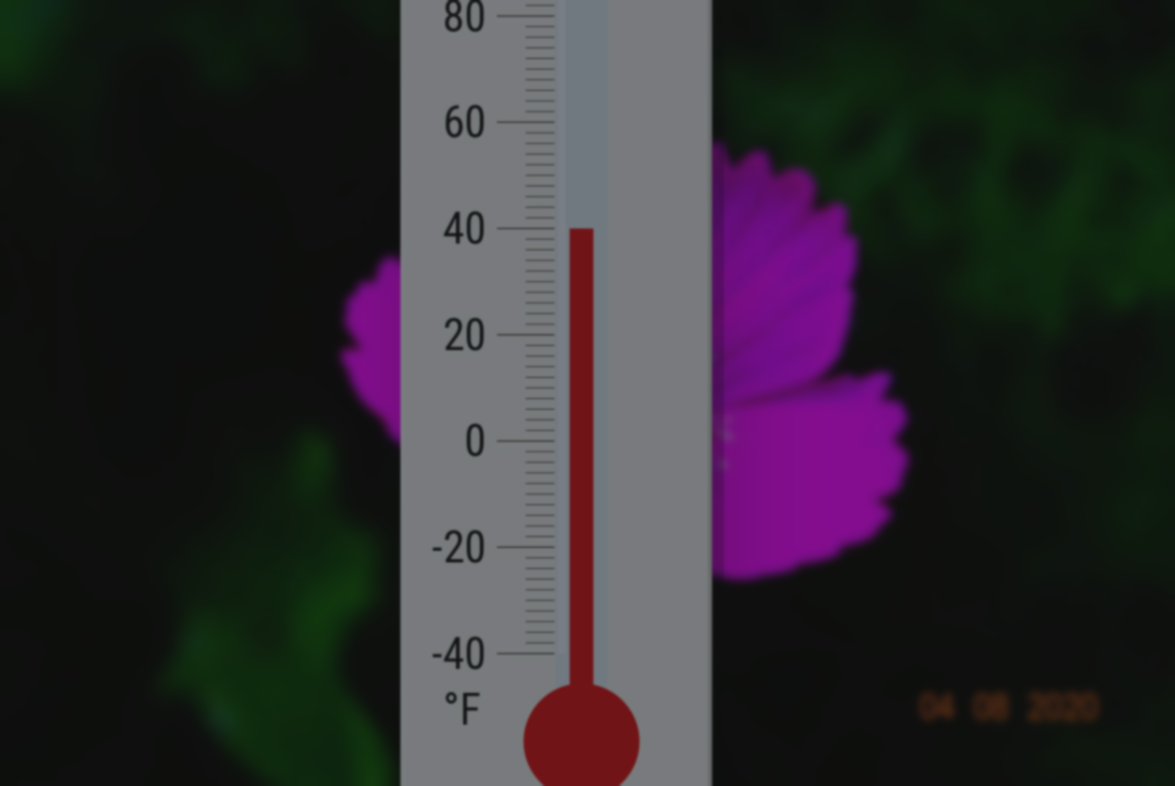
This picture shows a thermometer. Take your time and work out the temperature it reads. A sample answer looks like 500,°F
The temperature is 40,°F
